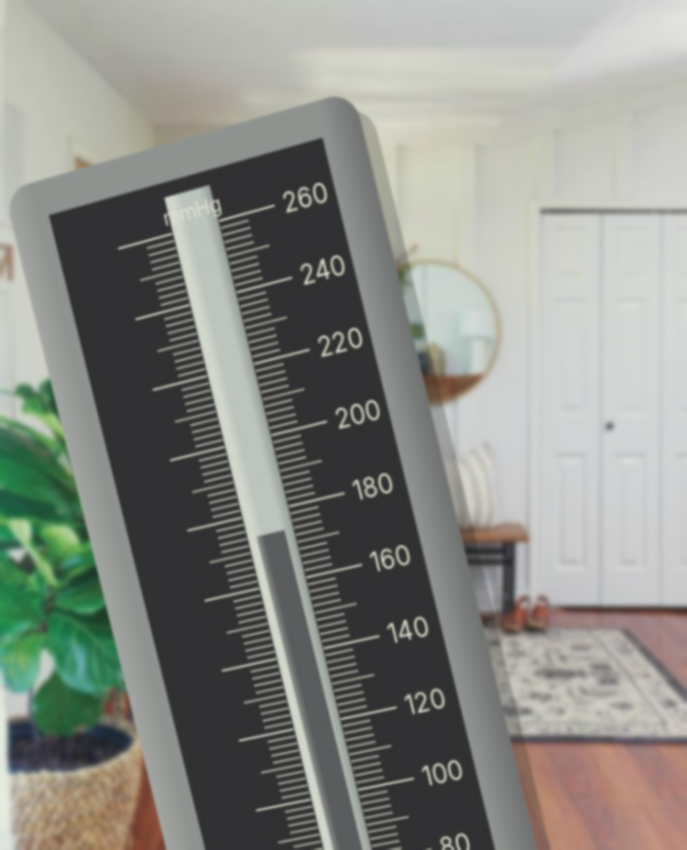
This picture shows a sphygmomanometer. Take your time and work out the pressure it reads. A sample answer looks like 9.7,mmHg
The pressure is 174,mmHg
